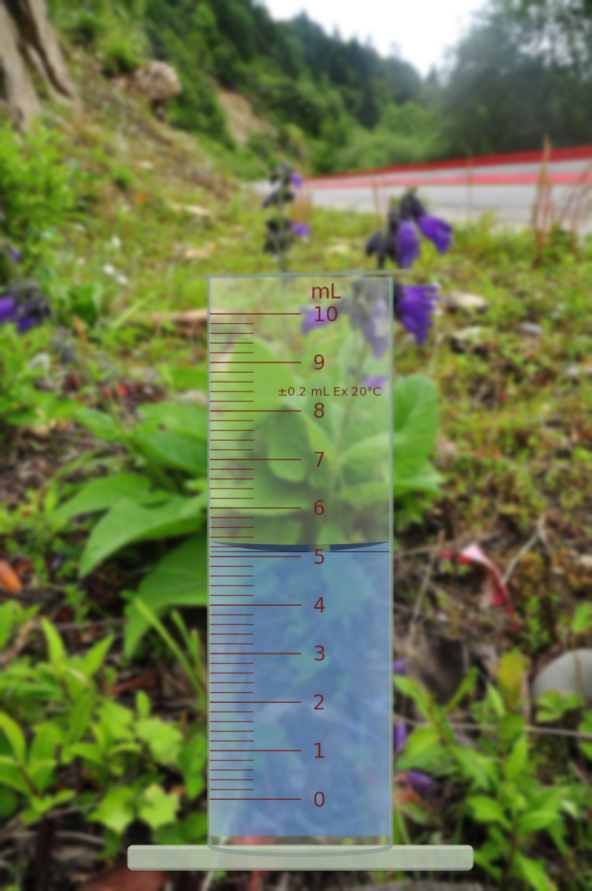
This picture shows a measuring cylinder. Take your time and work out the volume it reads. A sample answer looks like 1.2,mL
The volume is 5.1,mL
